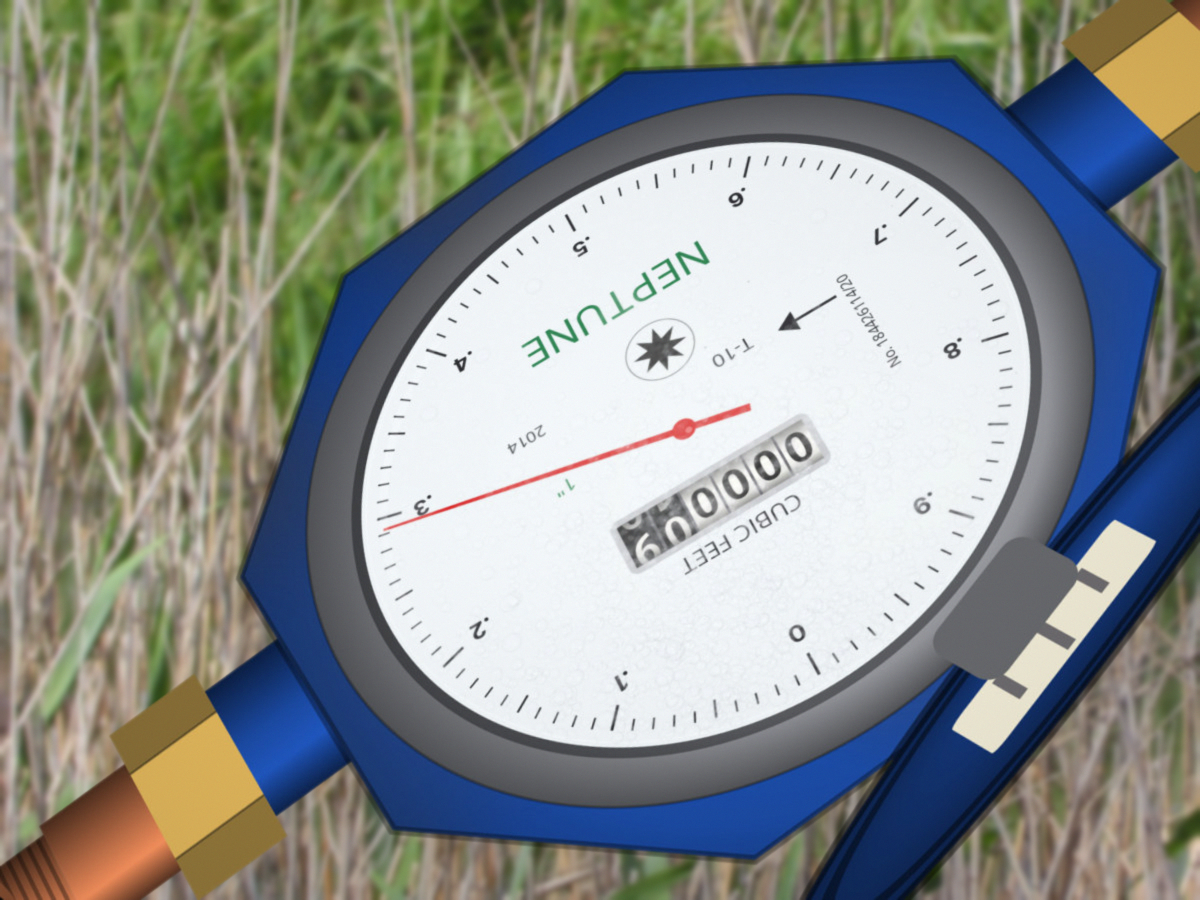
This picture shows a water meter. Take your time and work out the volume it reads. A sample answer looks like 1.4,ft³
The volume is 9.29,ft³
